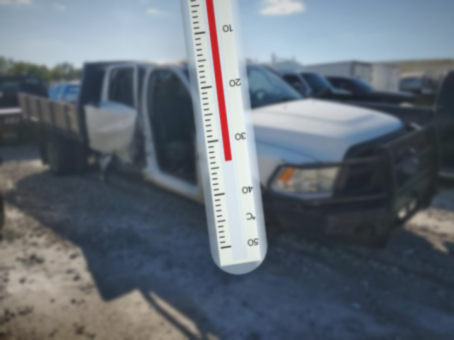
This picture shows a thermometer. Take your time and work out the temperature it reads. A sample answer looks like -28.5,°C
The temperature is 34,°C
